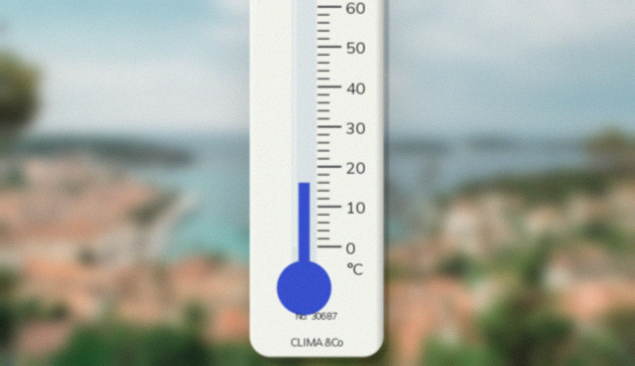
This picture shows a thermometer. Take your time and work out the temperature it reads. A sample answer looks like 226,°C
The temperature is 16,°C
